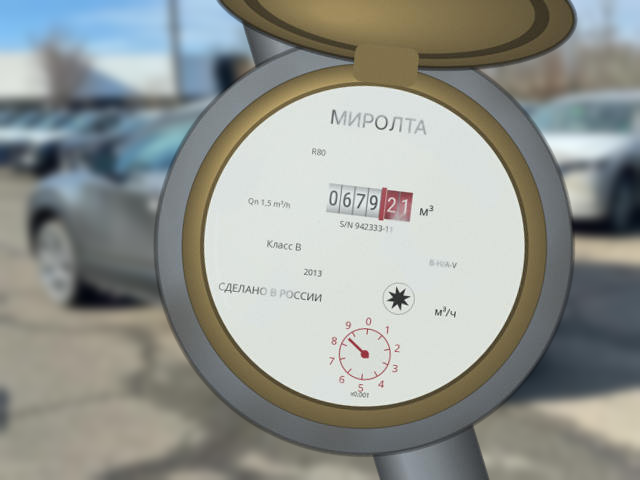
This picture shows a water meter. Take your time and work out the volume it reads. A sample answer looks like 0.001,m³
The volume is 679.218,m³
